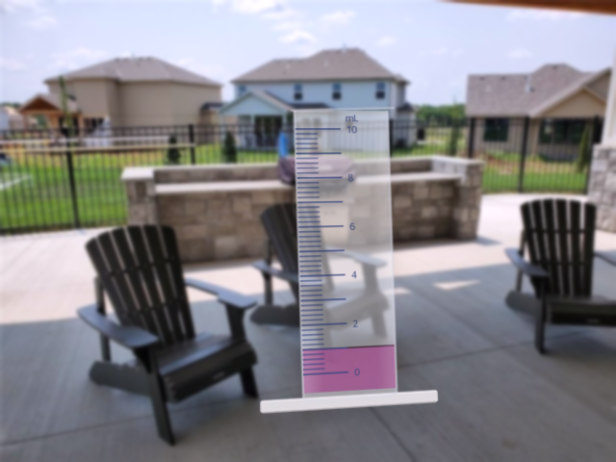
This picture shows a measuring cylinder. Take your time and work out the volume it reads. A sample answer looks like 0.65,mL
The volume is 1,mL
